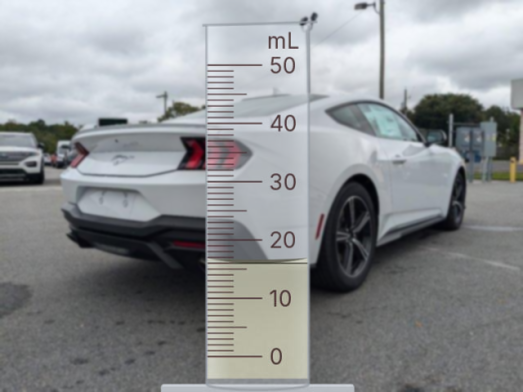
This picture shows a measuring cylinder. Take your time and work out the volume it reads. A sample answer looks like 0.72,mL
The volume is 16,mL
